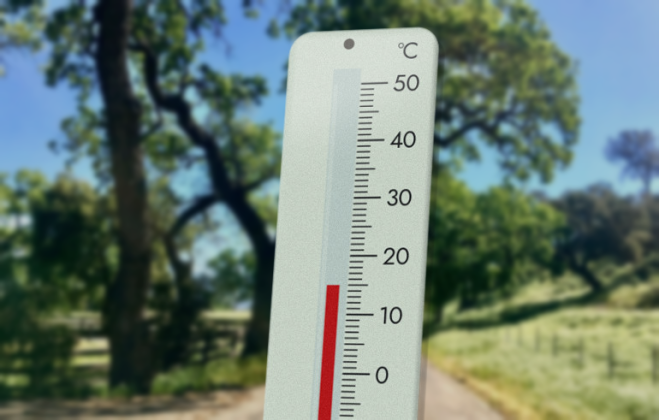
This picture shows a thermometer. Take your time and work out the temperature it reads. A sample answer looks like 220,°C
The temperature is 15,°C
